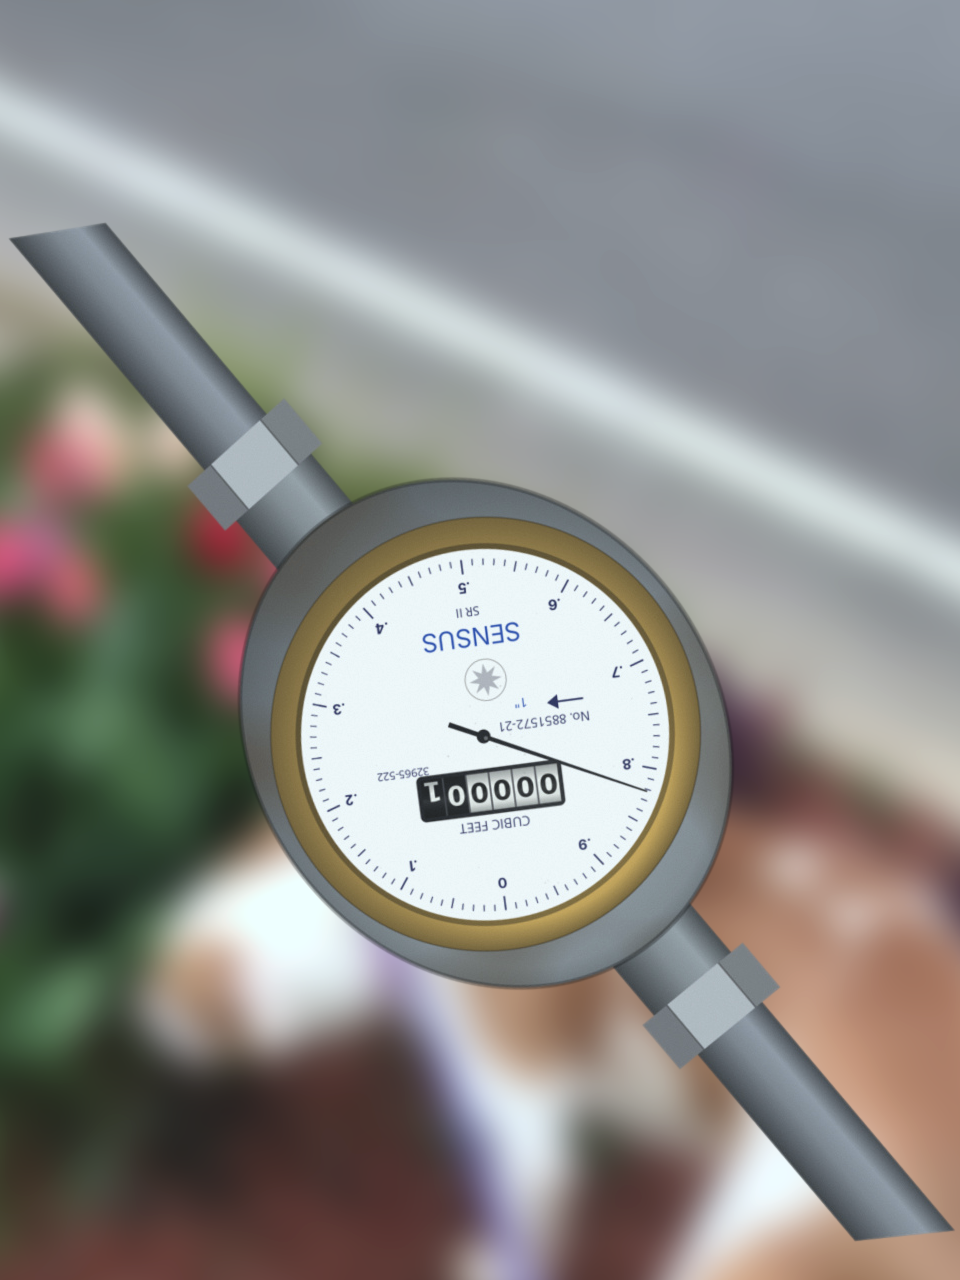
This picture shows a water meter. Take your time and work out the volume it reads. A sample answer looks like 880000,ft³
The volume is 0.82,ft³
